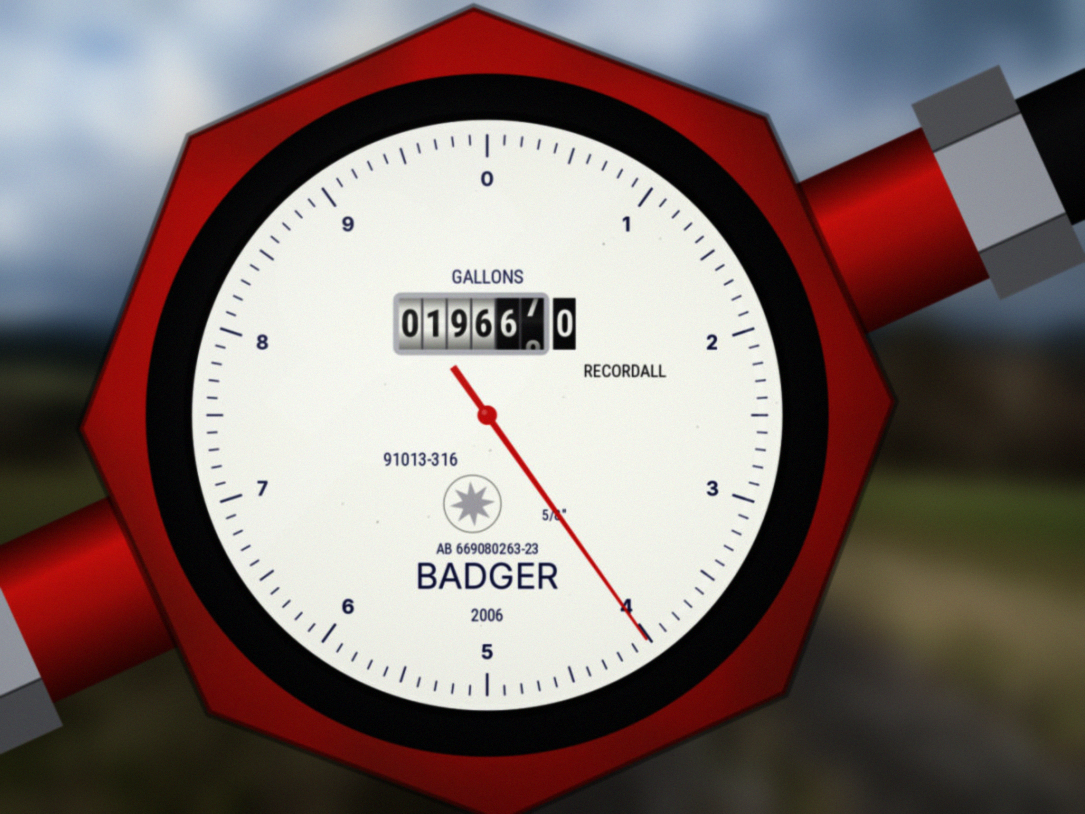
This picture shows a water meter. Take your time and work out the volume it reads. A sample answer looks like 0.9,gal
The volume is 196674.0,gal
